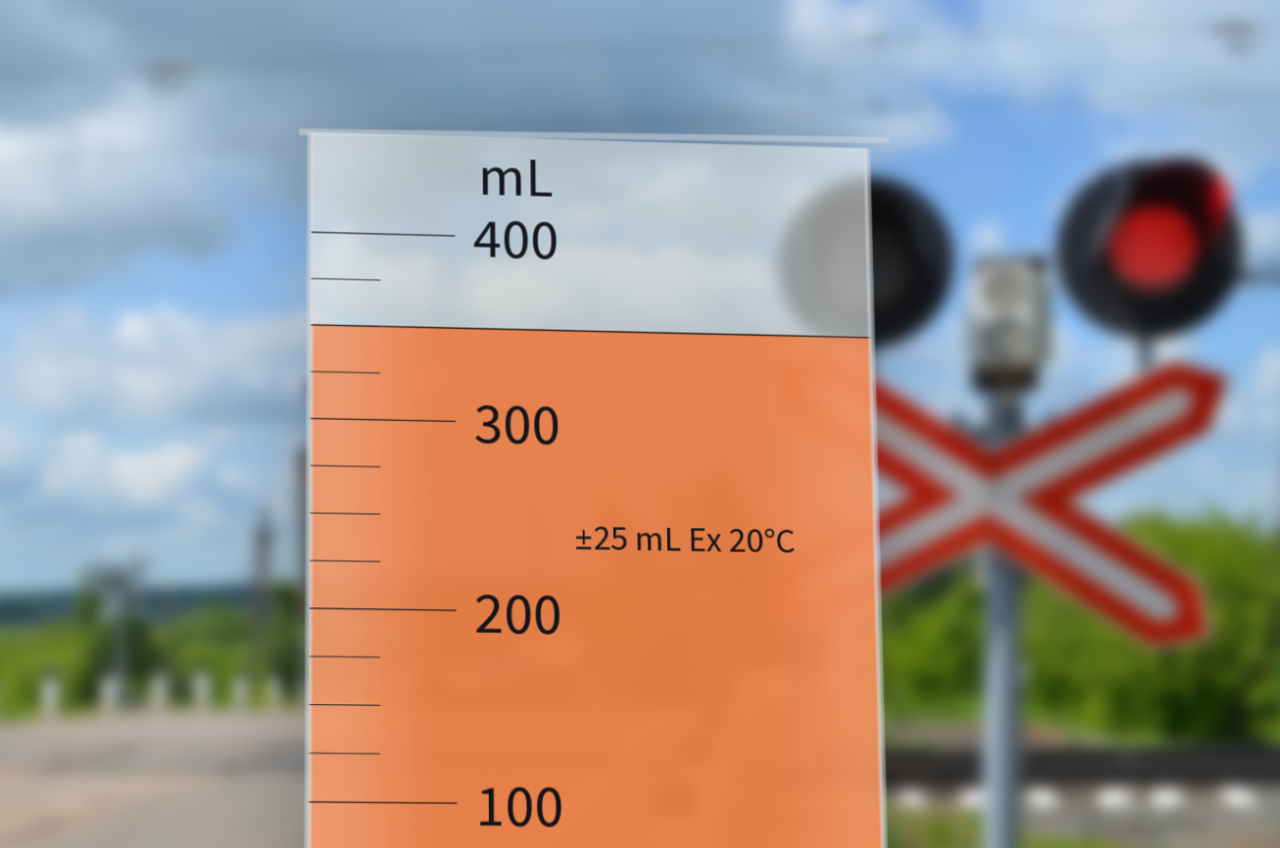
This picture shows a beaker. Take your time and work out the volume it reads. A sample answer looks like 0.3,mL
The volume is 350,mL
